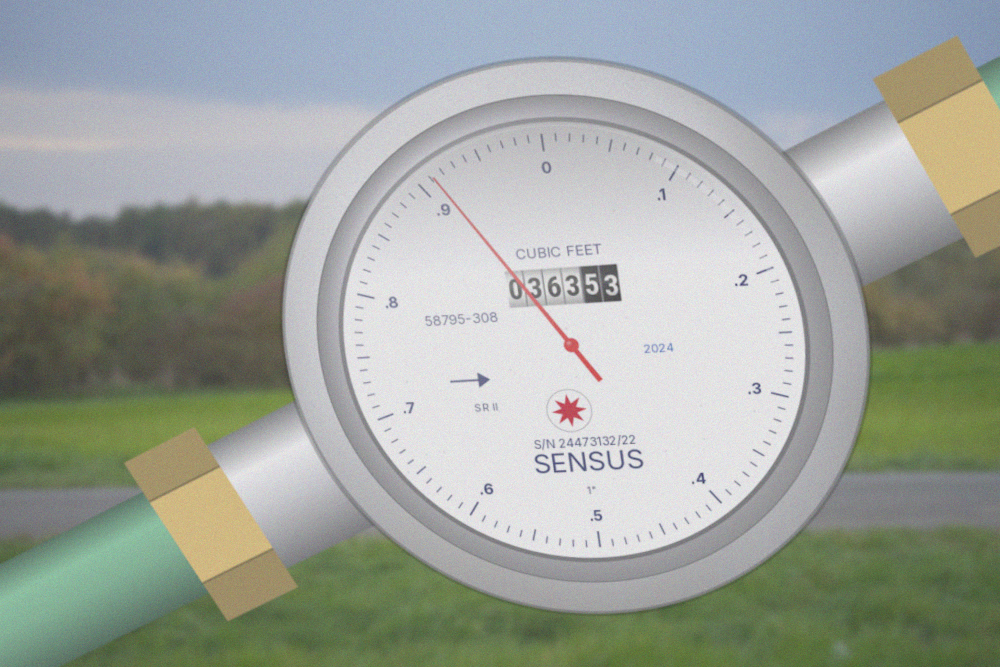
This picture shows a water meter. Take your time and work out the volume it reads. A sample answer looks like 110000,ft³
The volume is 36352.91,ft³
